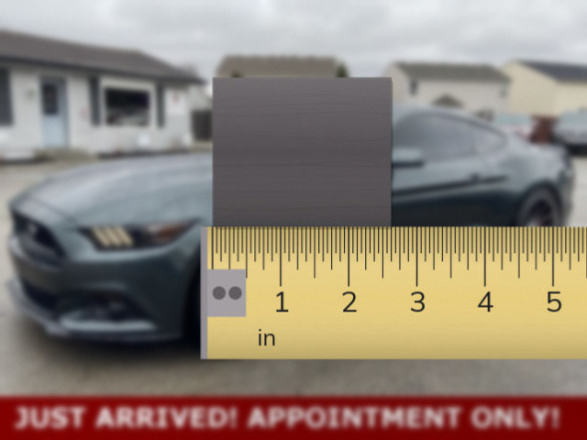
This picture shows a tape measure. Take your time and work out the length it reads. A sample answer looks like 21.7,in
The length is 2.625,in
